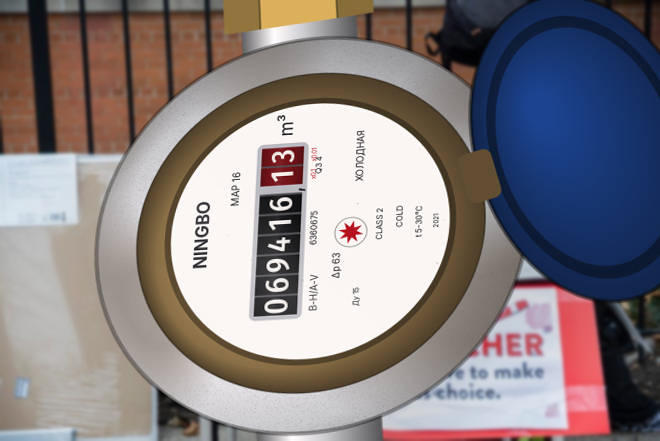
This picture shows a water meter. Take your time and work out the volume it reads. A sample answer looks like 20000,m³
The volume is 69416.13,m³
